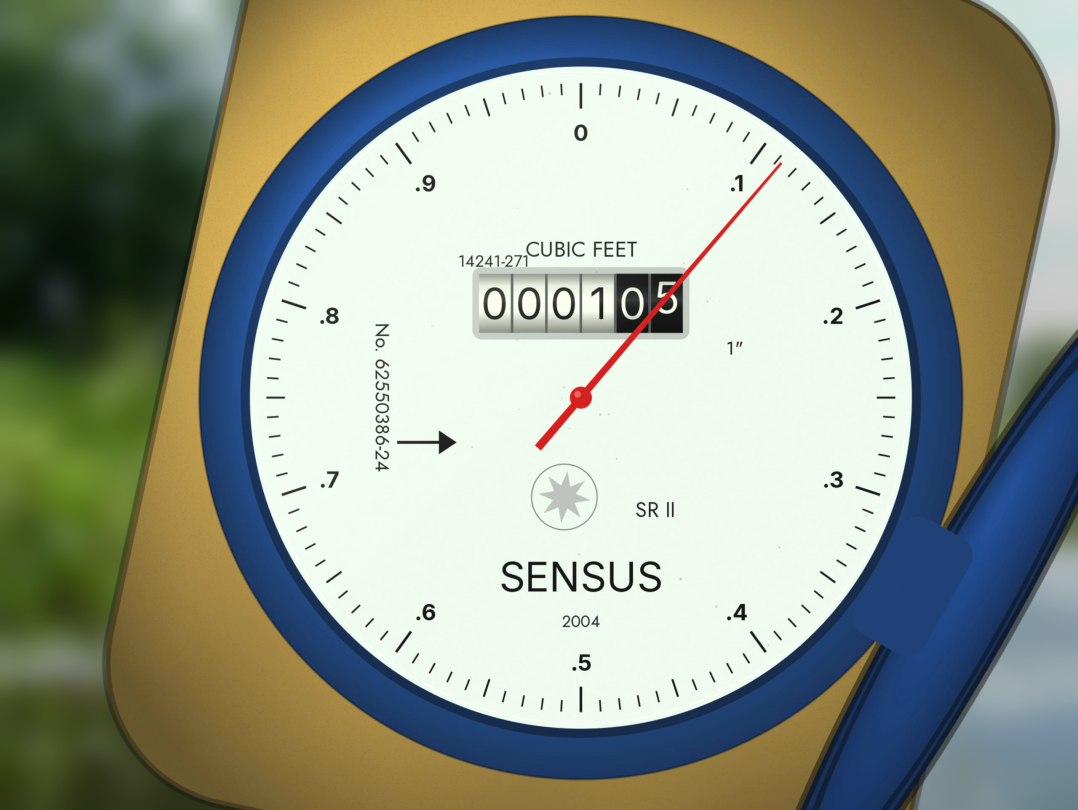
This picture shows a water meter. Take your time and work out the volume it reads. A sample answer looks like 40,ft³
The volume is 105.11,ft³
